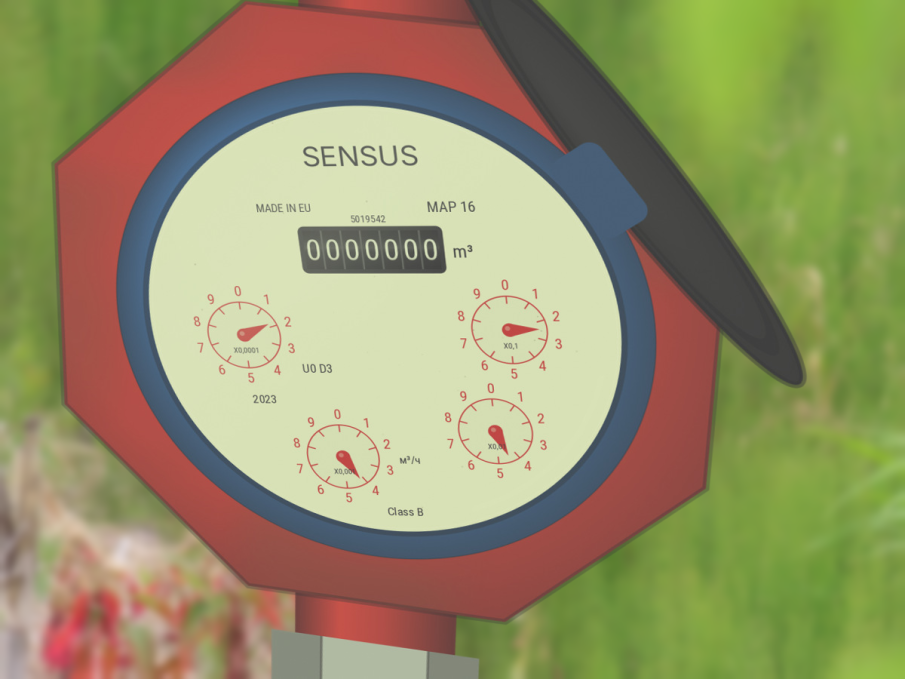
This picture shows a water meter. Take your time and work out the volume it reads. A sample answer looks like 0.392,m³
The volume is 0.2441,m³
